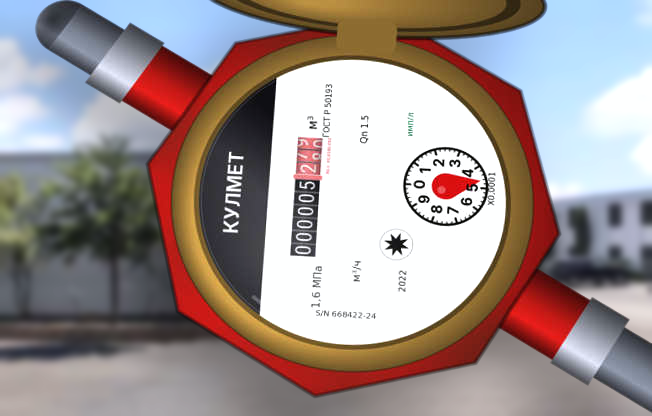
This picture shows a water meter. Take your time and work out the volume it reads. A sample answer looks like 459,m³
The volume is 5.2794,m³
